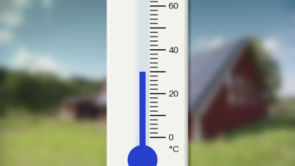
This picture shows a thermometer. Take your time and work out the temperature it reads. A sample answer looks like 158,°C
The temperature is 30,°C
